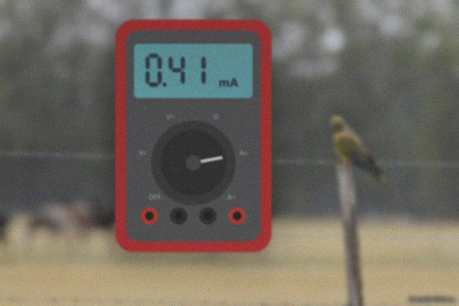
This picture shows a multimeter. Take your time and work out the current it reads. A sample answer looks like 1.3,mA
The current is 0.41,mA
